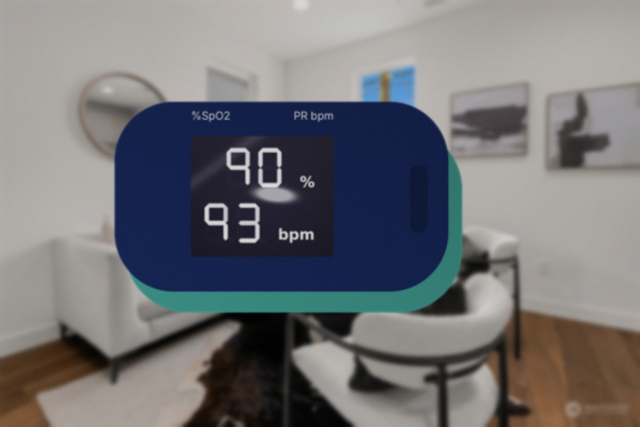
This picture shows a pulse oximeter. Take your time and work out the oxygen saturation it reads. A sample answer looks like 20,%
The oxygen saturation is 90,%
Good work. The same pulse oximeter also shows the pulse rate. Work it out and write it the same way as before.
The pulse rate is 93,bpm
